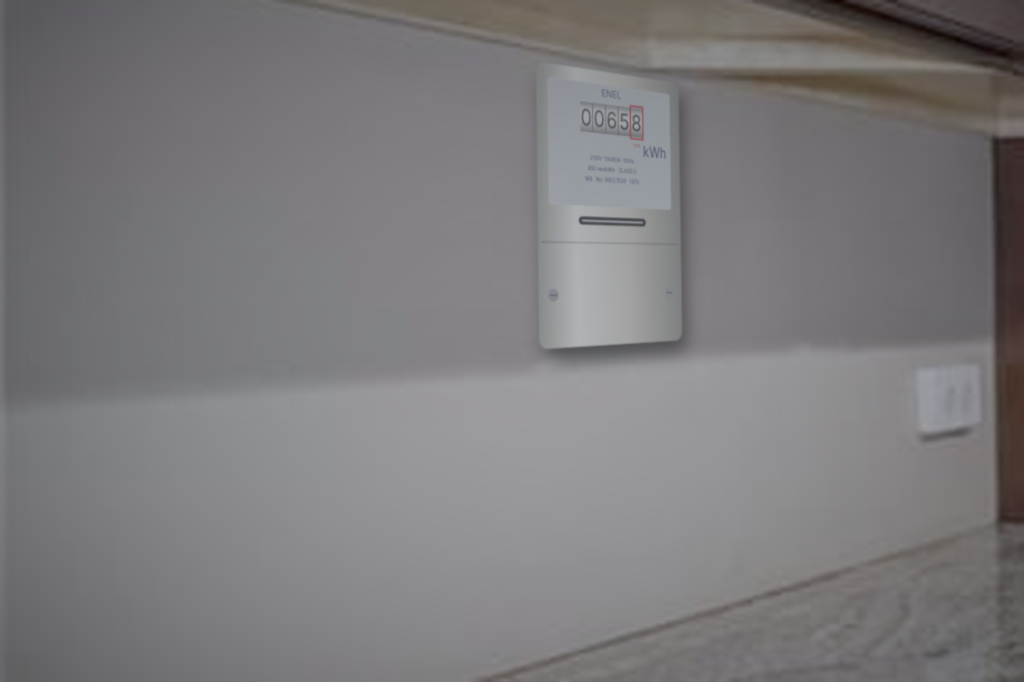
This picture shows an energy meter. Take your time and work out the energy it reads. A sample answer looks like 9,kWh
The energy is 65.8,kWh
